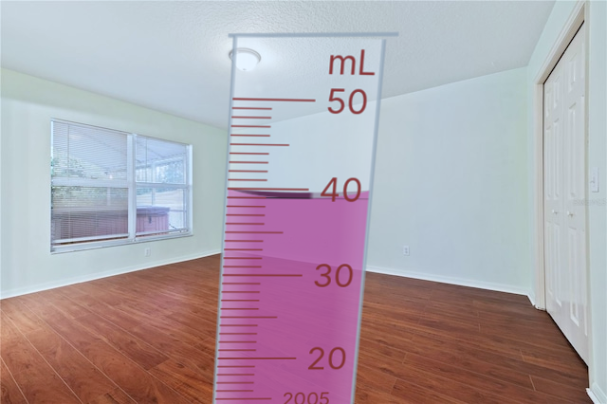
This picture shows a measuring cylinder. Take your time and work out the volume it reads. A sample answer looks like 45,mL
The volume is 39,mL
